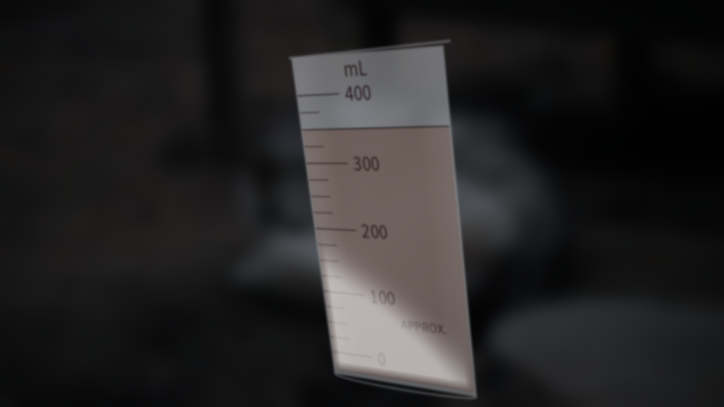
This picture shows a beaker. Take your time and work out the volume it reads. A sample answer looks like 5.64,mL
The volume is 350,mL
